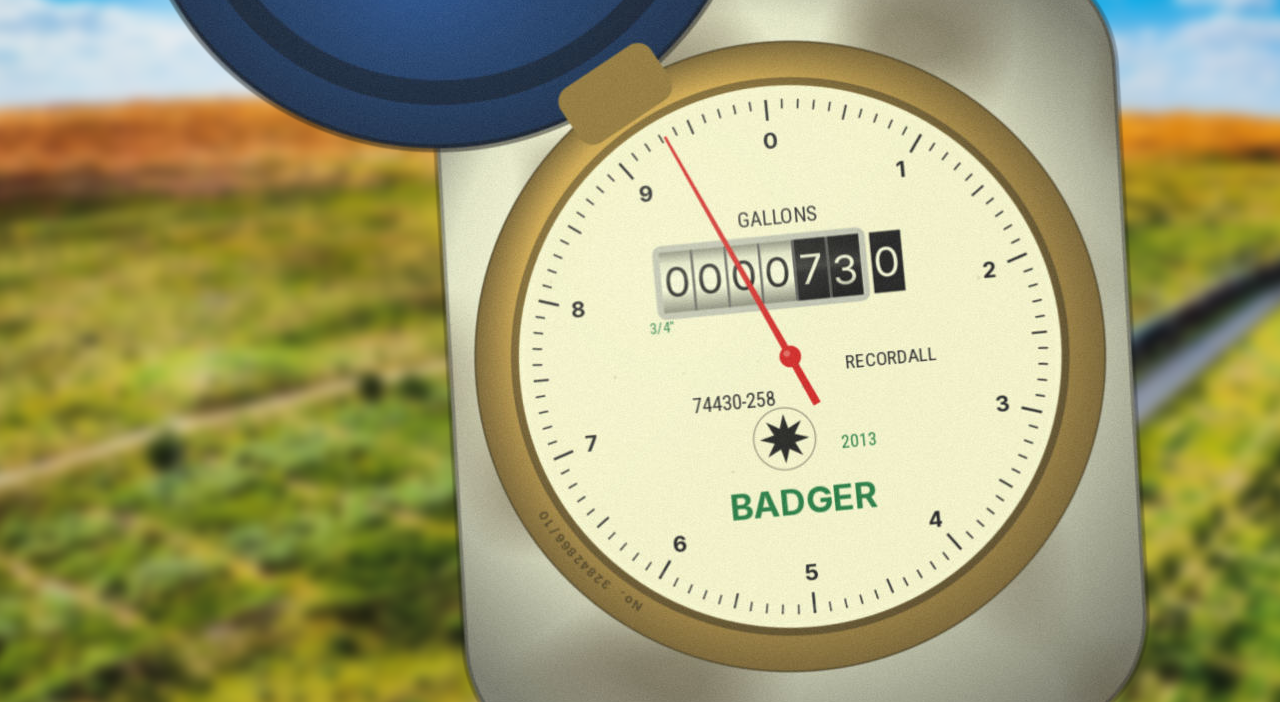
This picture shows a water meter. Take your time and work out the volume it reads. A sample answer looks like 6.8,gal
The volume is 729.3,gal
